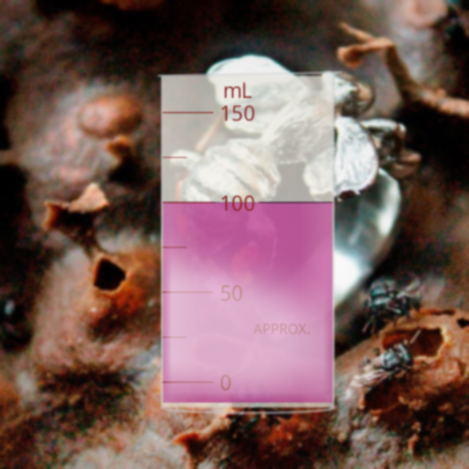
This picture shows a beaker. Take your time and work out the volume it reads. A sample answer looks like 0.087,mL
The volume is 100,mL
